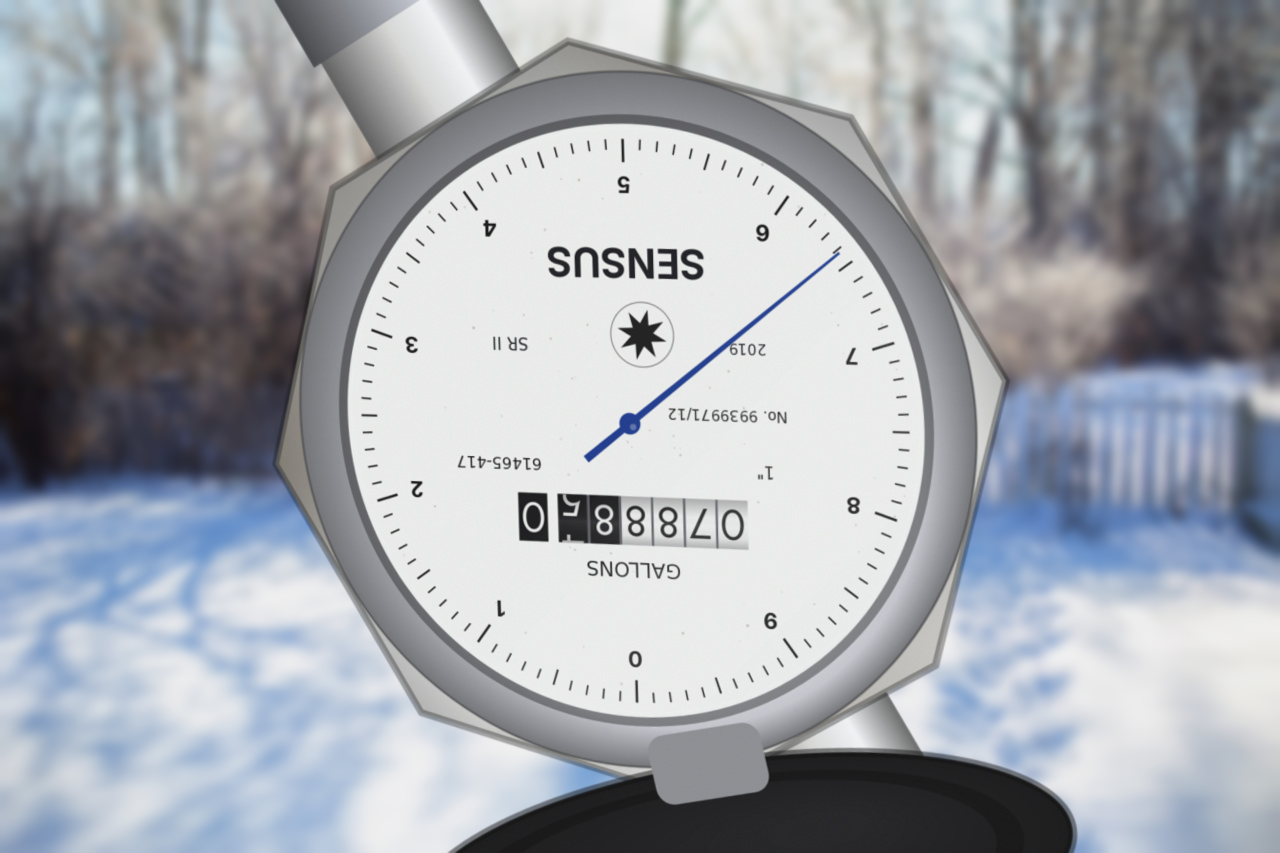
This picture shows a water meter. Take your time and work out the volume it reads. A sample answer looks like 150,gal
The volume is 788846.4,gal
